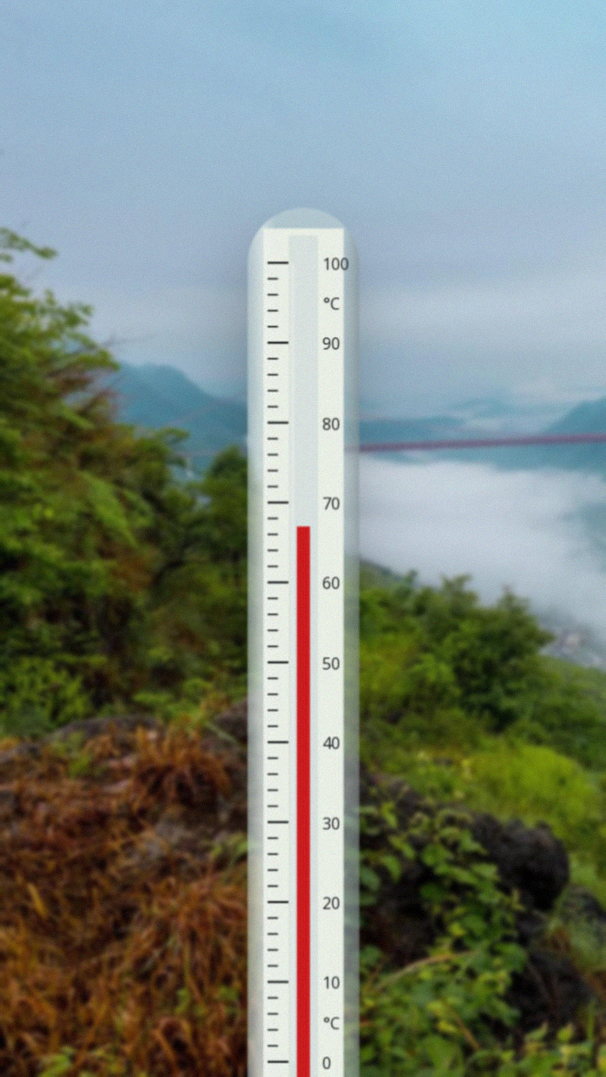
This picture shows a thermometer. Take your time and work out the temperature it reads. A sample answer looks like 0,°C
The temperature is 67,°C
